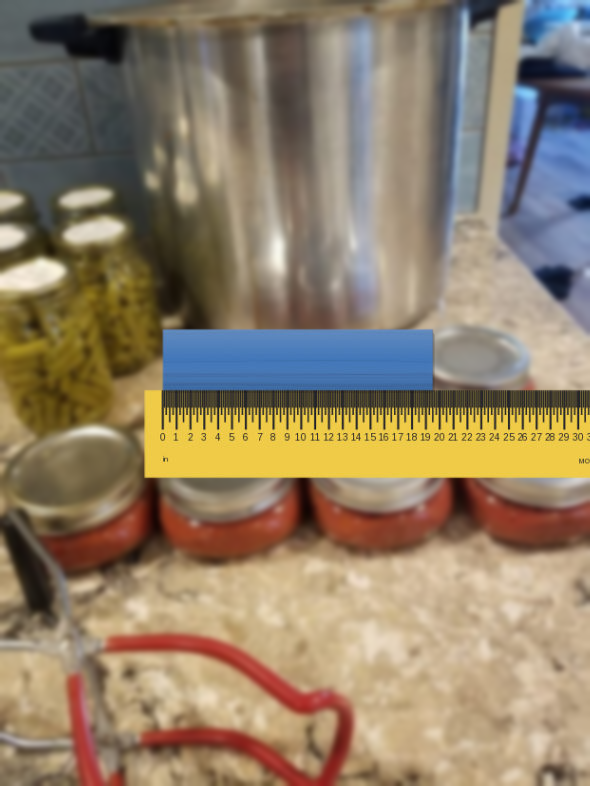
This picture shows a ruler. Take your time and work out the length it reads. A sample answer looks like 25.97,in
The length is 19.5,in
